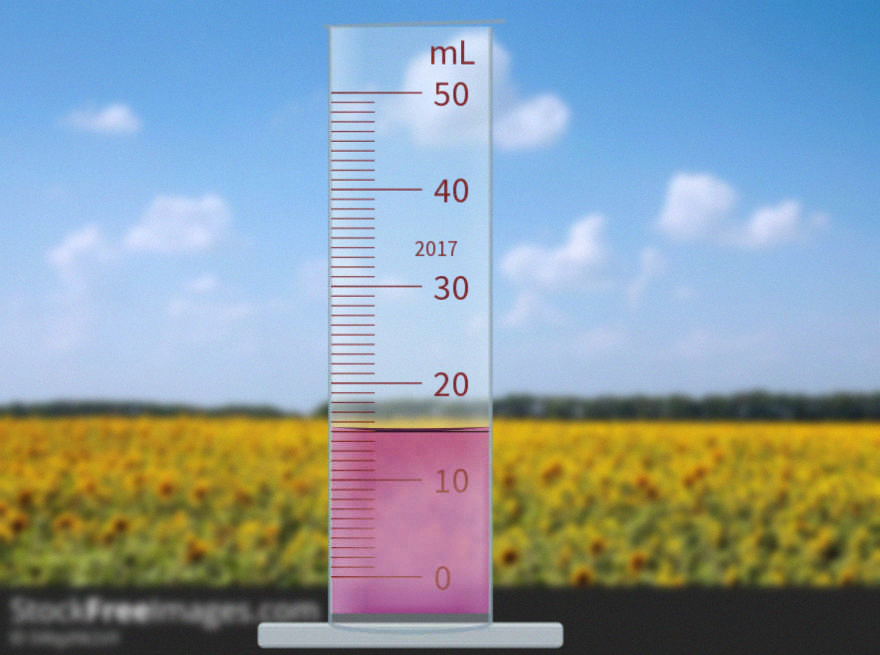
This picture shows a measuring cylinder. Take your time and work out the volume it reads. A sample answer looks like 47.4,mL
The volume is 15,mL
